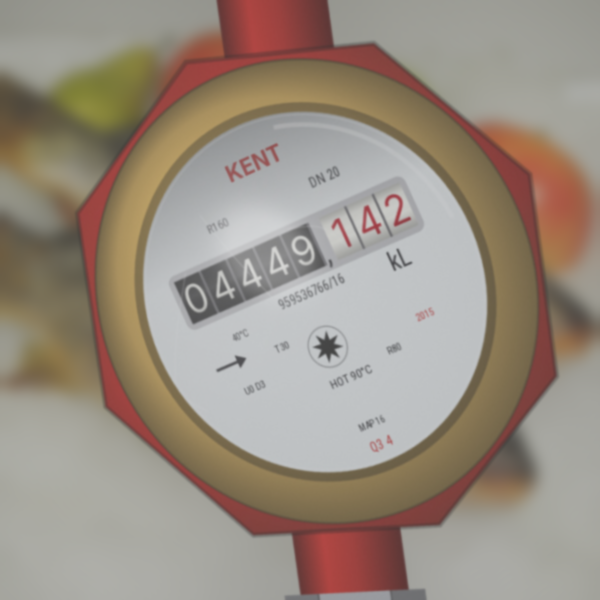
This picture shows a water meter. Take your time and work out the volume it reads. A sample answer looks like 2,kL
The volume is 4449.142,kL
